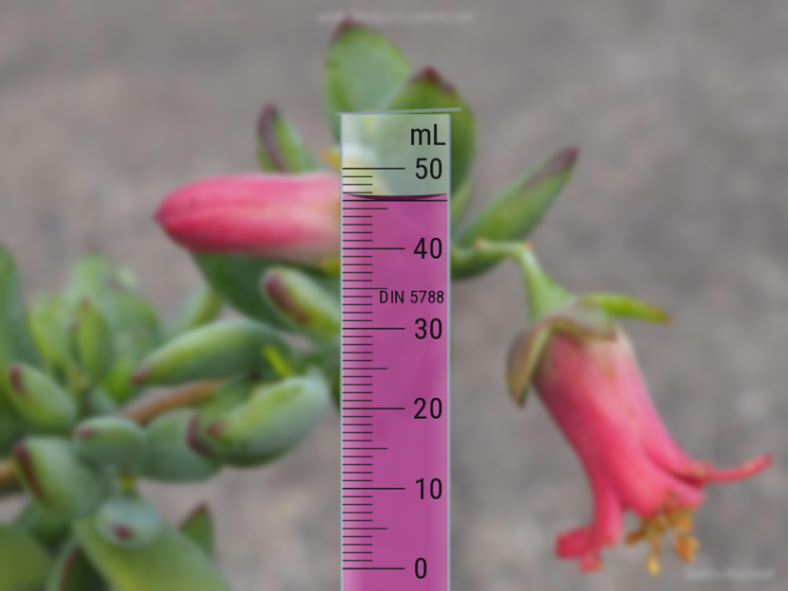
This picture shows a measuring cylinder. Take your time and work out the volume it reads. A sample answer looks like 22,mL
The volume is 46,mL
